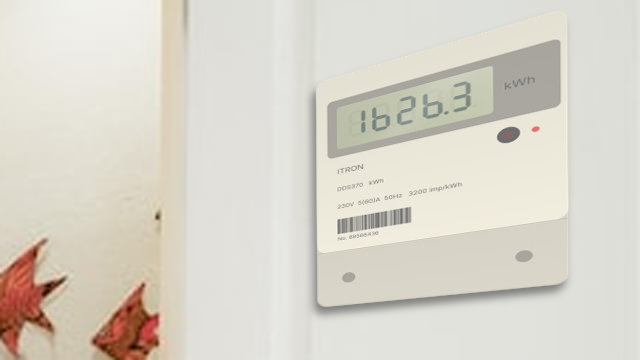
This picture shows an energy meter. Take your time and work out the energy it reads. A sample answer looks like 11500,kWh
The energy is 1626.3,kWh
